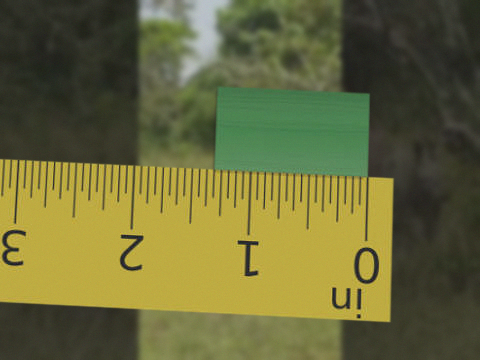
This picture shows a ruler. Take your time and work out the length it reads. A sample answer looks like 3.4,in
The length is 1.3125,in
